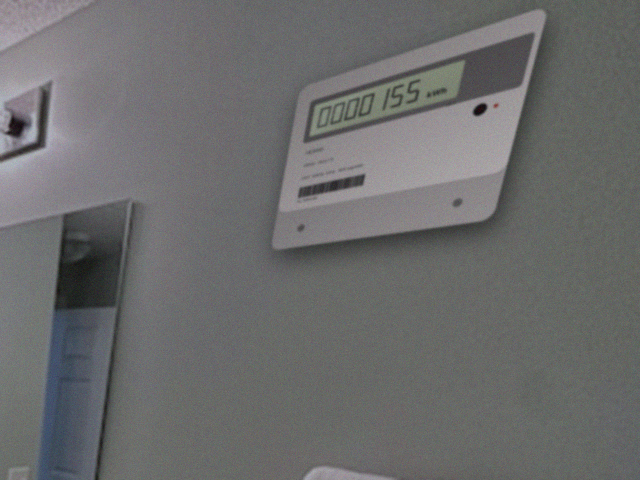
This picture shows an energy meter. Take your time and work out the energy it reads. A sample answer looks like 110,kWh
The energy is 155,kWh
